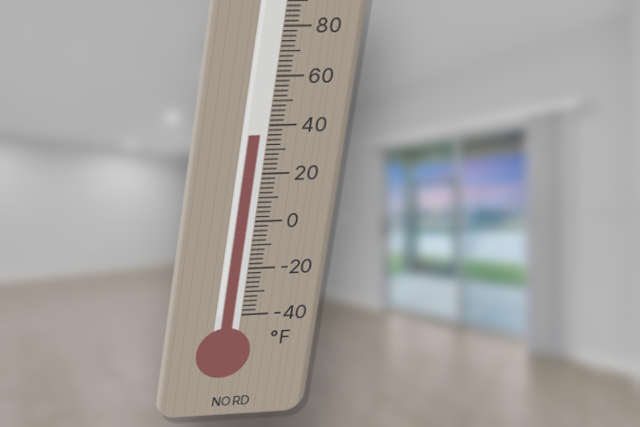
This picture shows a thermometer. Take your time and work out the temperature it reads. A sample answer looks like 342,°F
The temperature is 36,°F
